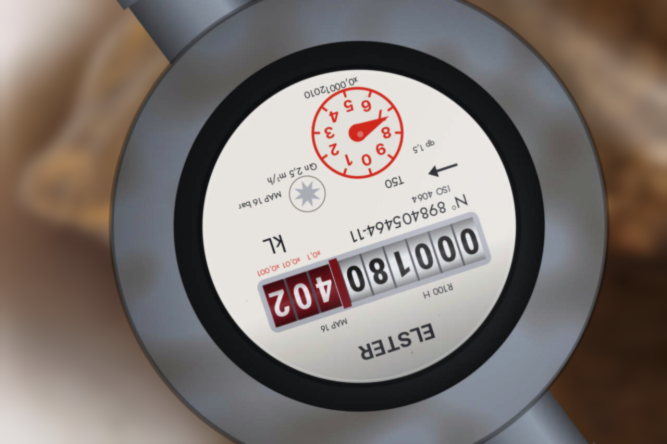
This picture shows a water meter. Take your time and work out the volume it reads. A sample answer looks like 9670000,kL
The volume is 180.4027,kL
